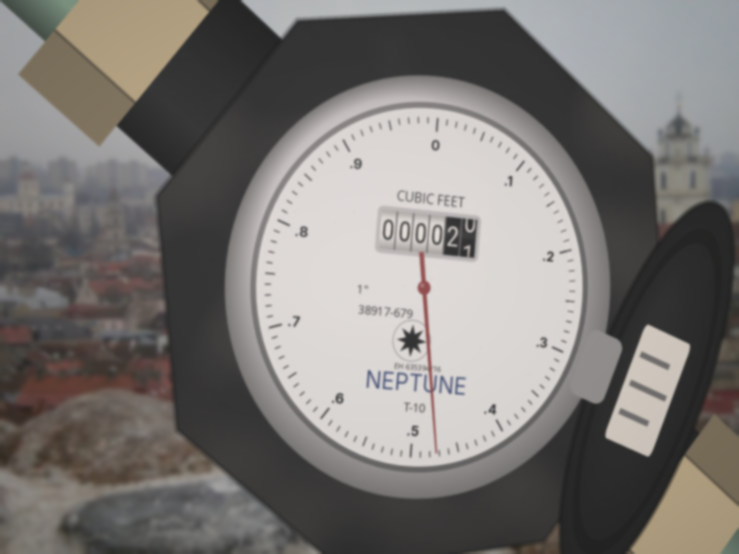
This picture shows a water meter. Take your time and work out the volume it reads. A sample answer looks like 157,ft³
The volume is 20.47,ft³
